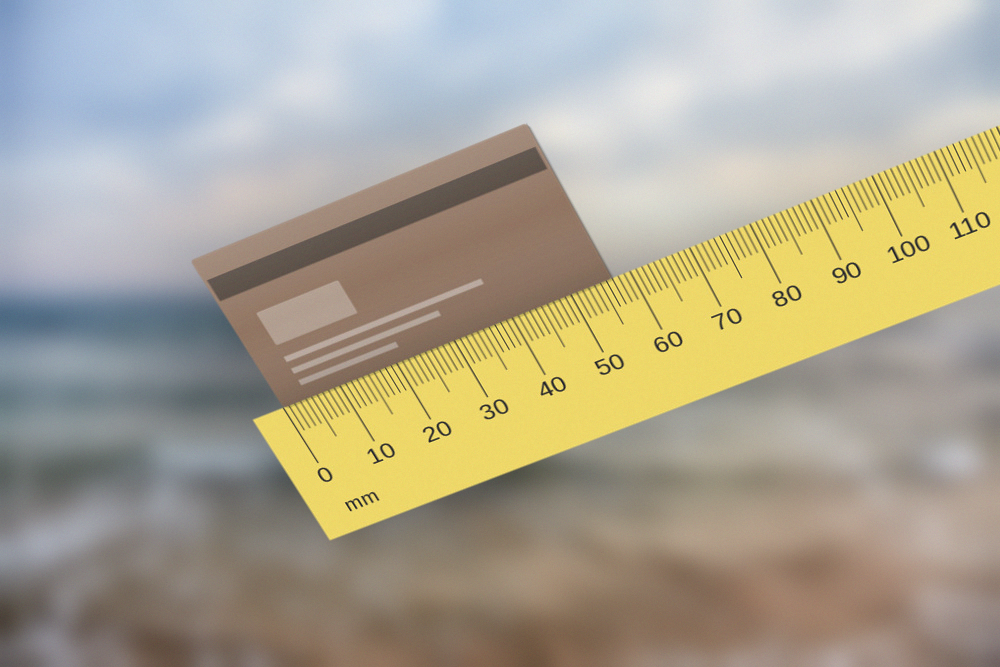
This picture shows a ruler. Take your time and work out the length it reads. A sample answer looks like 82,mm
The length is 57,mm
